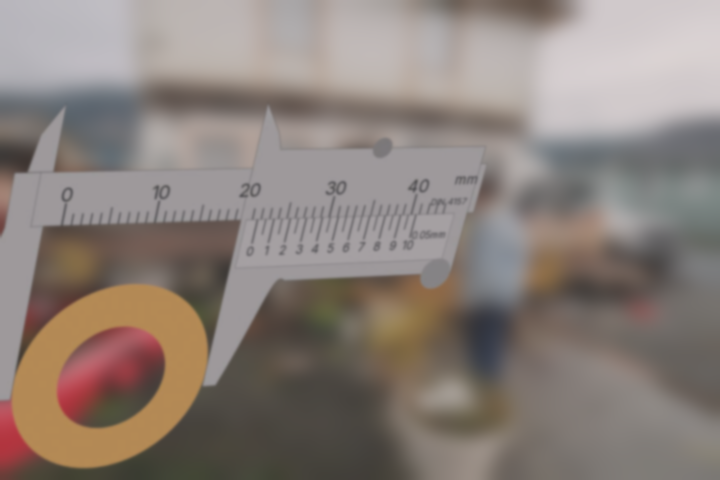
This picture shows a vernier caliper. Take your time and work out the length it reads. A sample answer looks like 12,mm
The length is 21.6,mm
